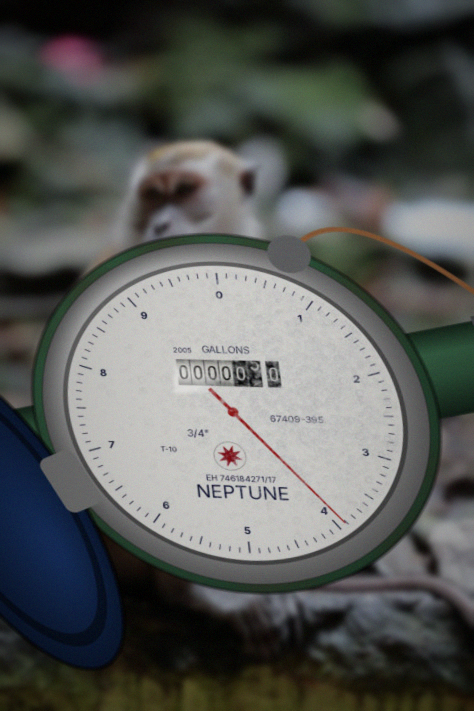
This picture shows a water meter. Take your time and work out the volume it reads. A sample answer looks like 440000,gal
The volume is 53.9,gal
